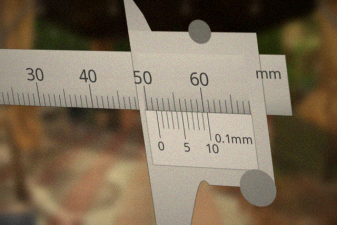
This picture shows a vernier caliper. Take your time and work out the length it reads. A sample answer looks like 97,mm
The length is 51.6,mm
